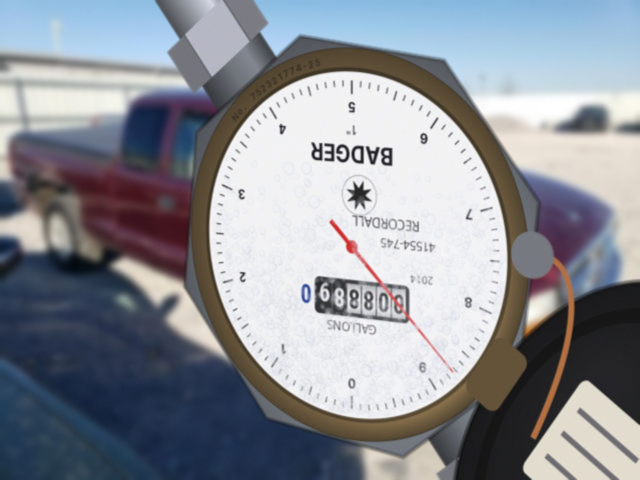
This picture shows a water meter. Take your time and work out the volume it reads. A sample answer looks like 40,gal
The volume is 88888.7,gal
